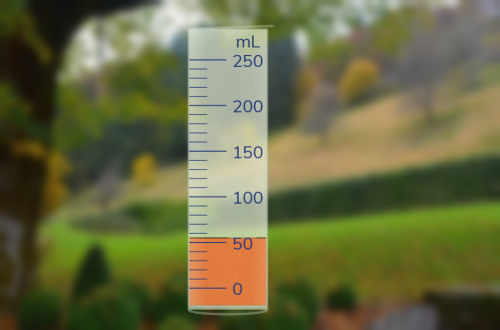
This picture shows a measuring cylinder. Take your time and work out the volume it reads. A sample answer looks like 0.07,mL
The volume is 55,mL
